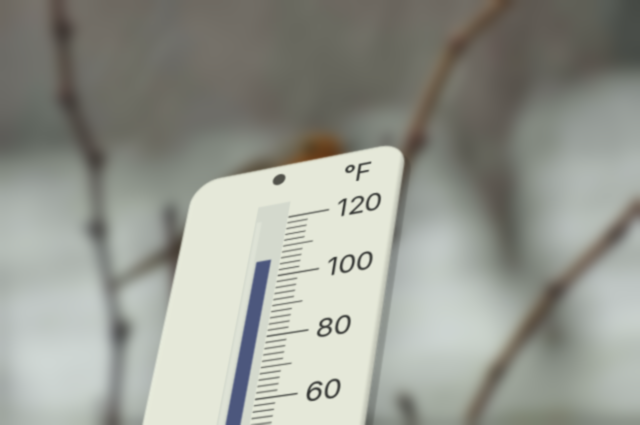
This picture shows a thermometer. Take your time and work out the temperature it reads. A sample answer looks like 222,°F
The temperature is 106,°F
